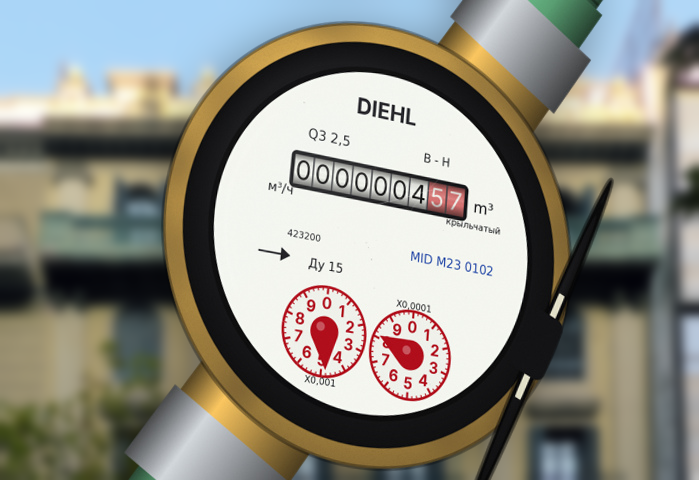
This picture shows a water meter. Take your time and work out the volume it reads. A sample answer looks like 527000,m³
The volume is 4.5748,m³
